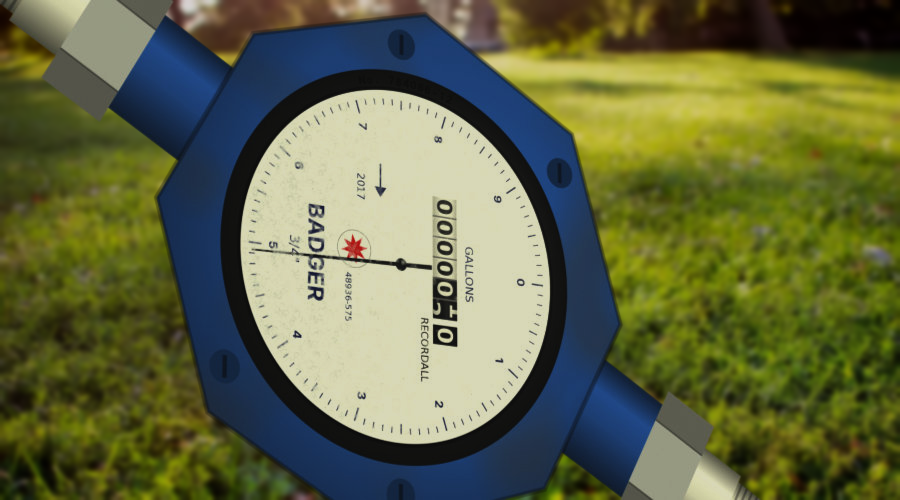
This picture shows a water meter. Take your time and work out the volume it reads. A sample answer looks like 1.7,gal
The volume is 14.9,gal
